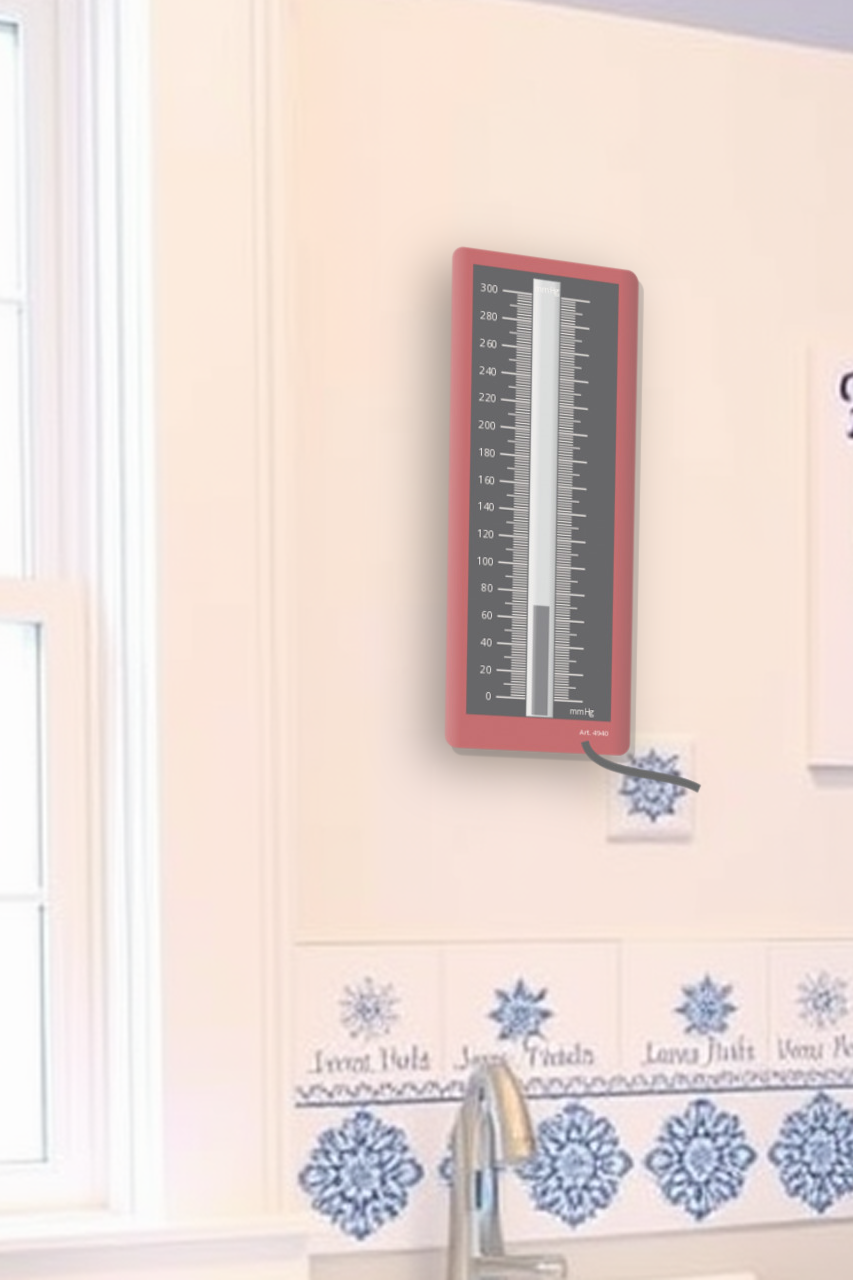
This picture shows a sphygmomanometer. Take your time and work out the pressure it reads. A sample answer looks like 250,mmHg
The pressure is 70,mmHg
